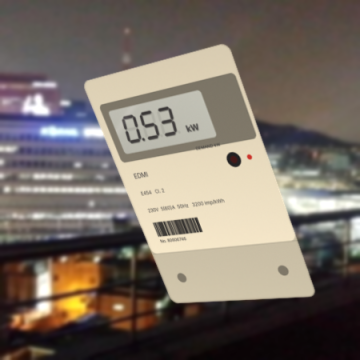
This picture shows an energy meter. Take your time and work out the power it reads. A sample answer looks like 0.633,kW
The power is 0.53,kW
